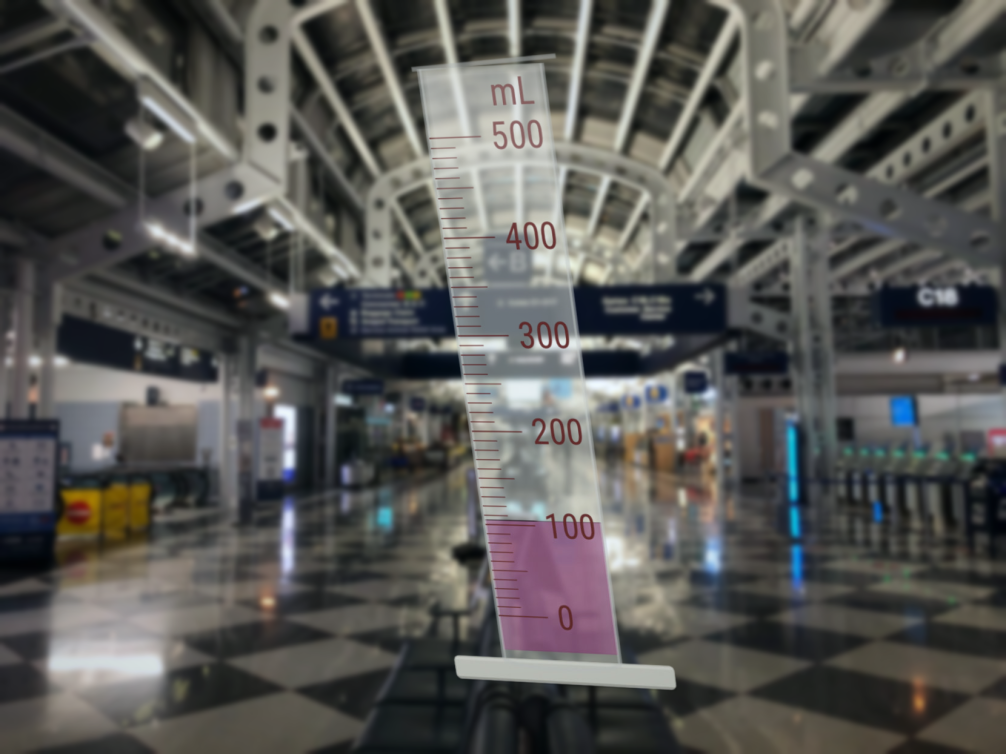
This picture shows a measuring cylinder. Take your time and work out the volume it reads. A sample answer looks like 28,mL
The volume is 105,mL
